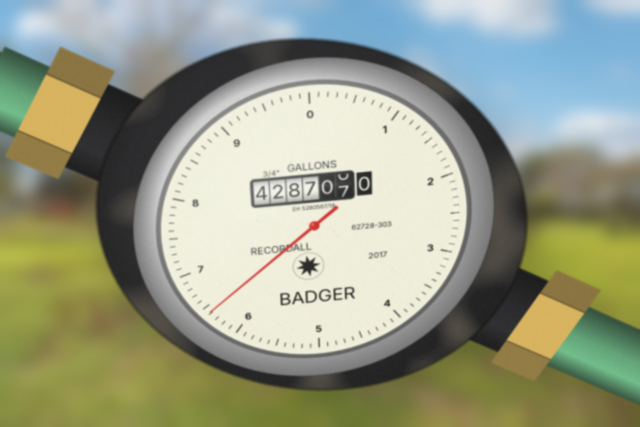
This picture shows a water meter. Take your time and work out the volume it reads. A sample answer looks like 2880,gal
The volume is 4287066.4,gal
